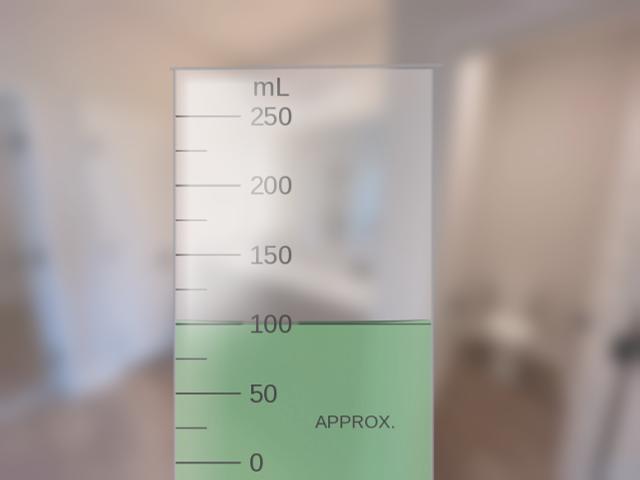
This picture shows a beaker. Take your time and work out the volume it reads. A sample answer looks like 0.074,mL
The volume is 100,mL
